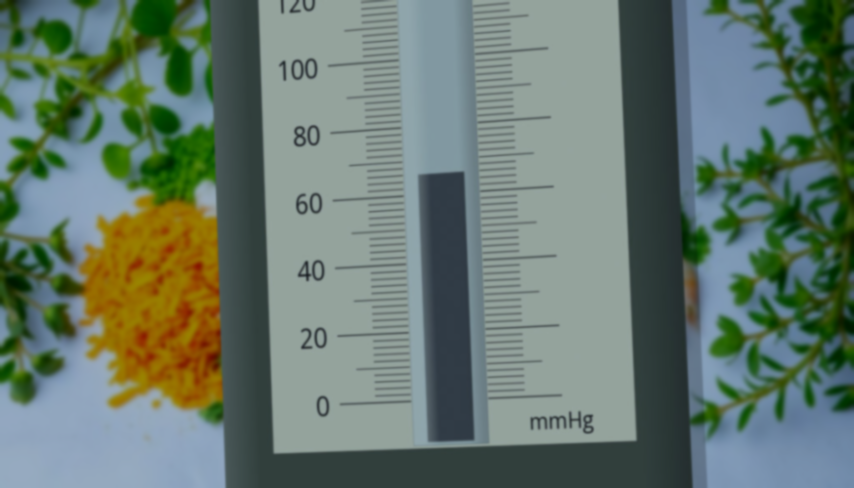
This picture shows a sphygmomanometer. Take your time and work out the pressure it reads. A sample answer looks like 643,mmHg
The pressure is 66,mmHg
